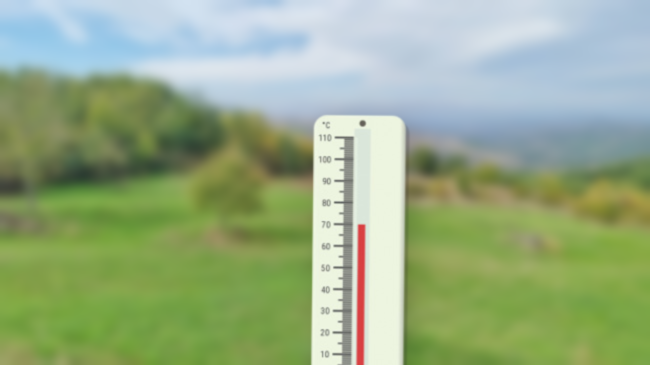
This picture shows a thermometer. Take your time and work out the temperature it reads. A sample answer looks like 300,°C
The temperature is 70,°C
